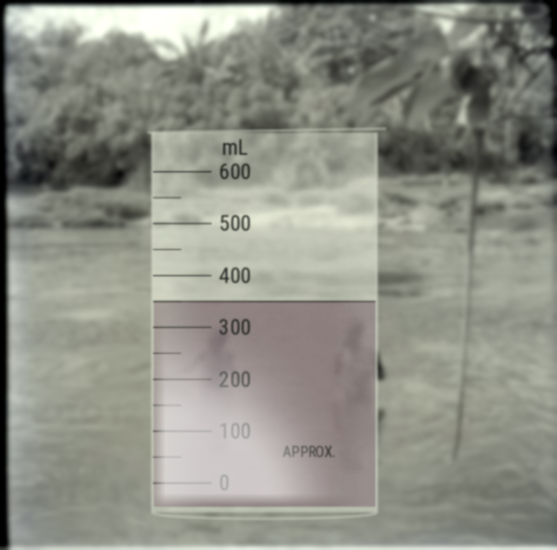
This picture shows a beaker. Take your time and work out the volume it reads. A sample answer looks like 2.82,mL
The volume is 350,mL
